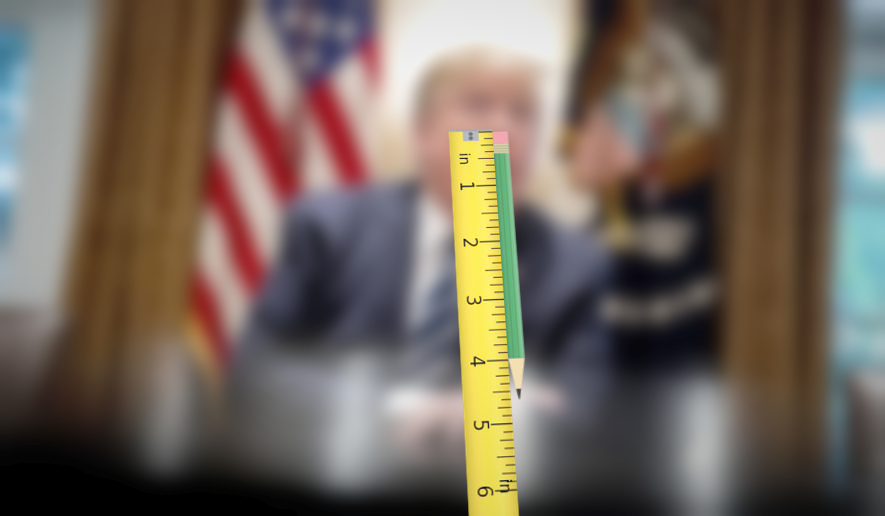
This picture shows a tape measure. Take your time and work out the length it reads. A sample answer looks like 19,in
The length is 4.625,in
